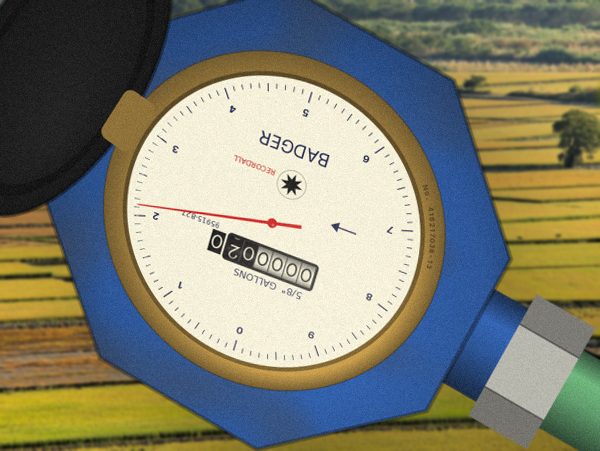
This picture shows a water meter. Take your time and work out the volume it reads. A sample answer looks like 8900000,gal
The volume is 22.1,gal
